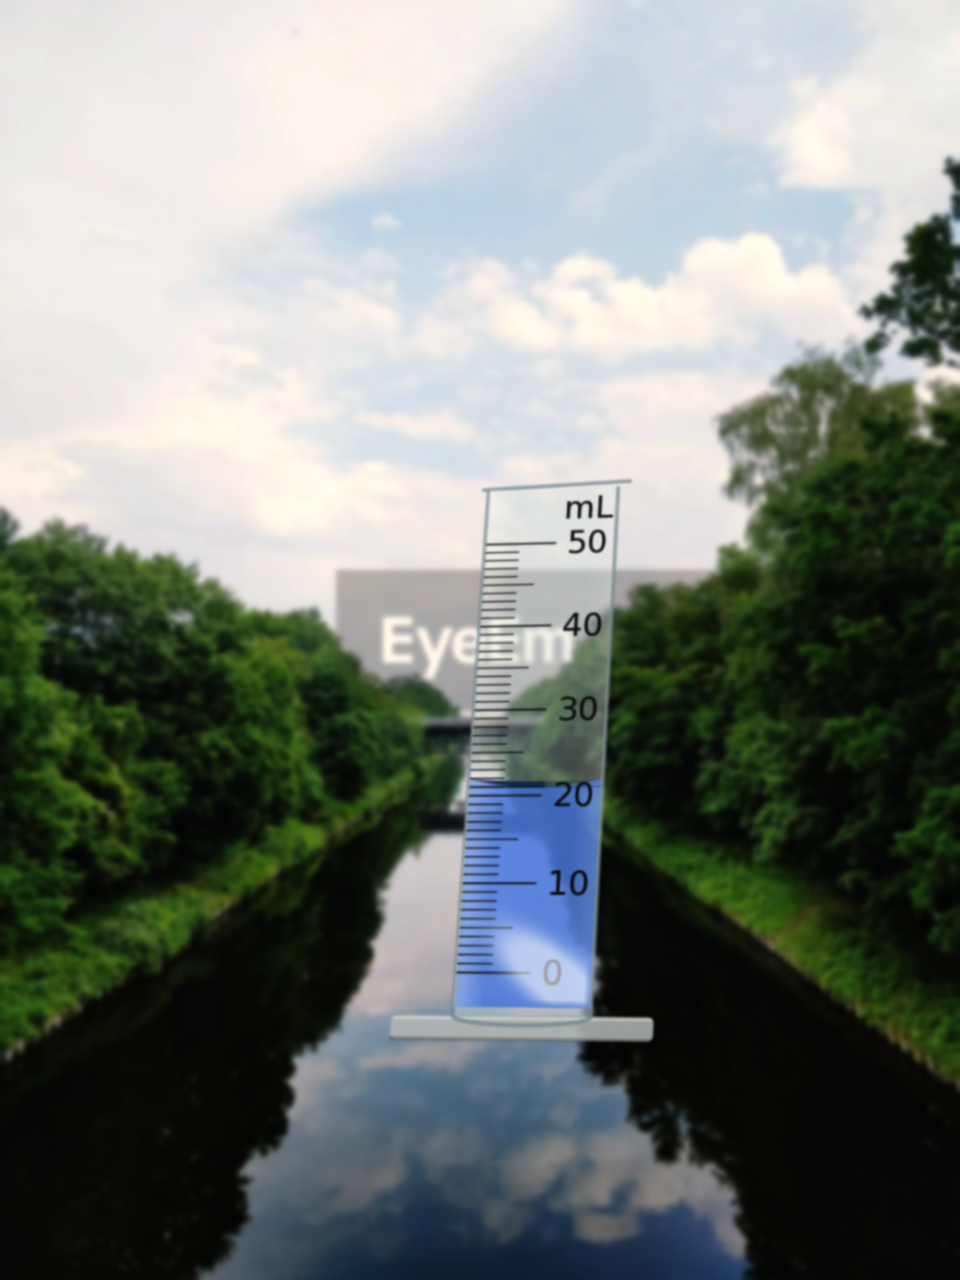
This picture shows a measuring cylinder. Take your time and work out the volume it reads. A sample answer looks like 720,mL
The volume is 21,mL
